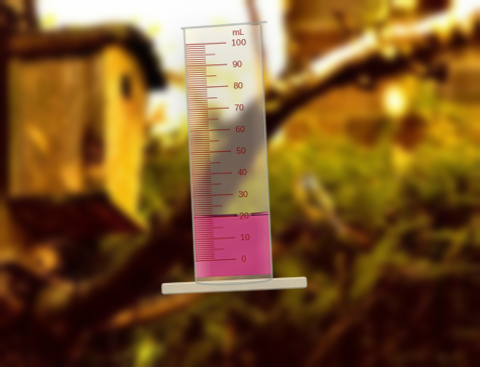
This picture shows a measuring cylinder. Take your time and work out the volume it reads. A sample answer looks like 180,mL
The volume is 20,mL
